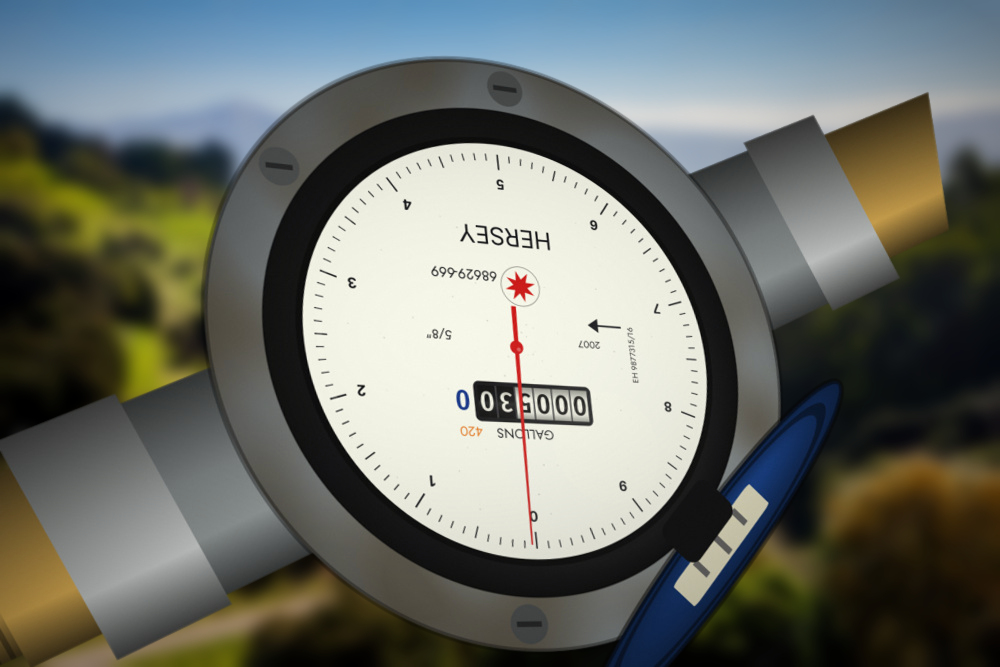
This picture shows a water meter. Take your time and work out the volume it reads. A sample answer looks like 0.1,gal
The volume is 5300.0,gal
